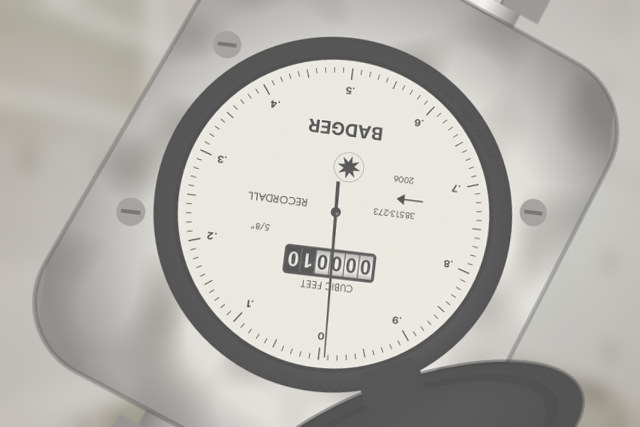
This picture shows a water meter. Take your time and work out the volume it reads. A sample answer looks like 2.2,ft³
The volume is 9.99,ft³
